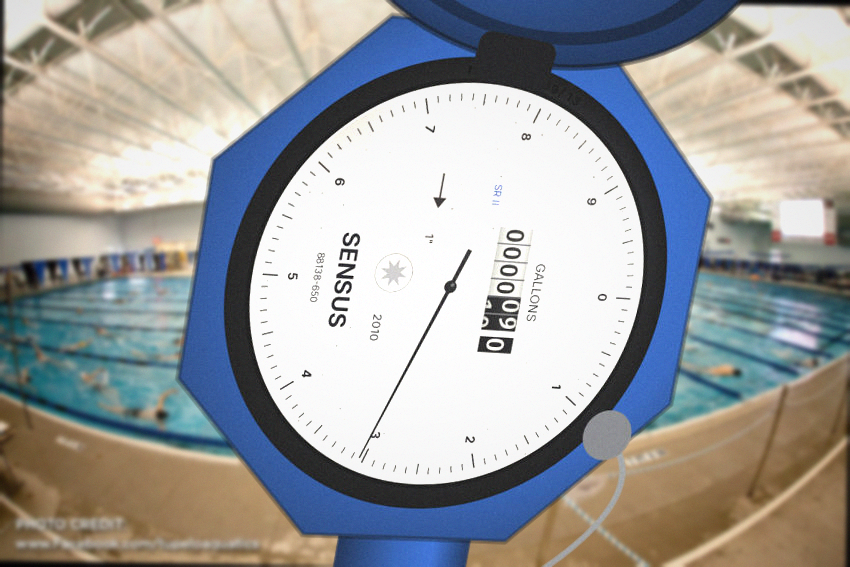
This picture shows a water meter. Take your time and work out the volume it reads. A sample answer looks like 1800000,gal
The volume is 93.0,gal
